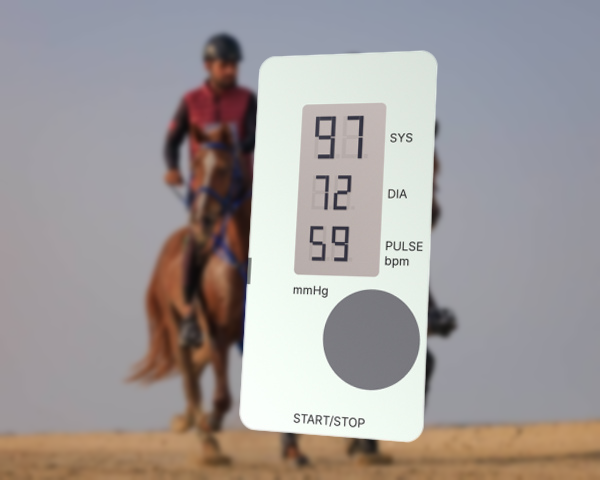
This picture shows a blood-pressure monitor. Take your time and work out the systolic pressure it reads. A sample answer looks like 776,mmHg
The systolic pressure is 97,mmHg
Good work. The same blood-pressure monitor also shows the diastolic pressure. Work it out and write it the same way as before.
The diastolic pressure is 72,mmHg
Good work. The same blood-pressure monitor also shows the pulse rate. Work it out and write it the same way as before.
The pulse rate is 59,bpm
